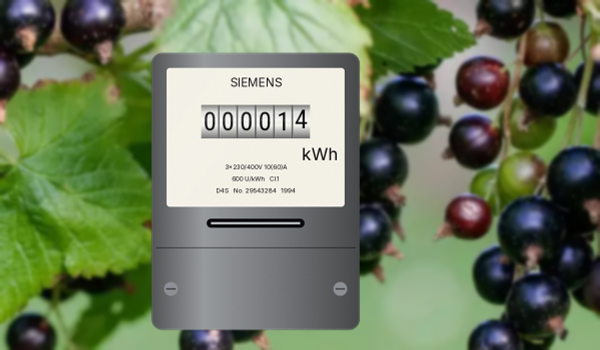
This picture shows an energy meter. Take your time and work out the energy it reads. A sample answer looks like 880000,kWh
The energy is 14,kWh
